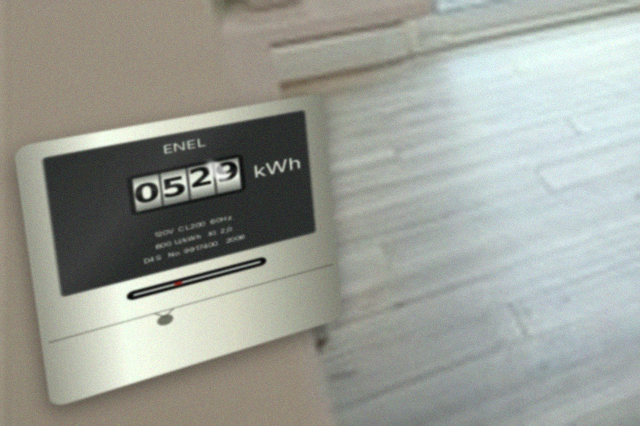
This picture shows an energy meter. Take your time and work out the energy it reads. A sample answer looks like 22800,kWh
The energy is 529,kWh
